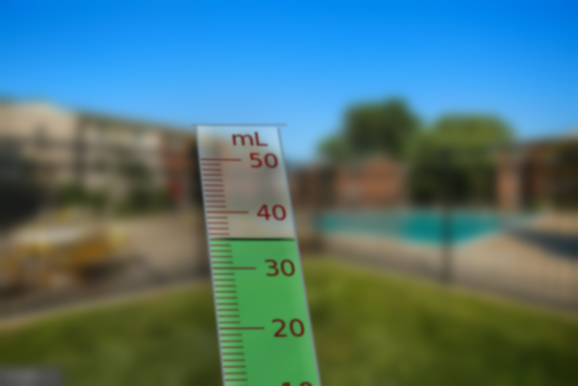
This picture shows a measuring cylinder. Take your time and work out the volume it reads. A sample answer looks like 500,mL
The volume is 35,mL
